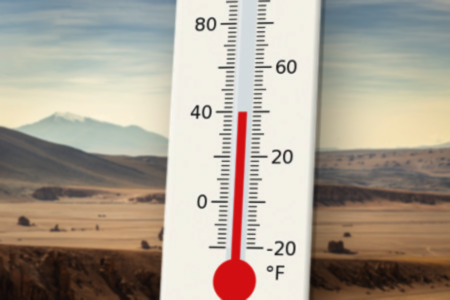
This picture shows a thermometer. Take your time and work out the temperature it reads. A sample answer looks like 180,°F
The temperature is 40,°F
